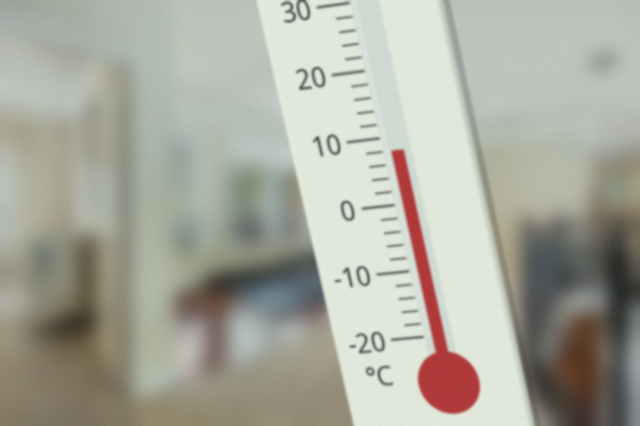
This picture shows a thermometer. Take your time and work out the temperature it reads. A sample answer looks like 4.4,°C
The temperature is 8,°C
